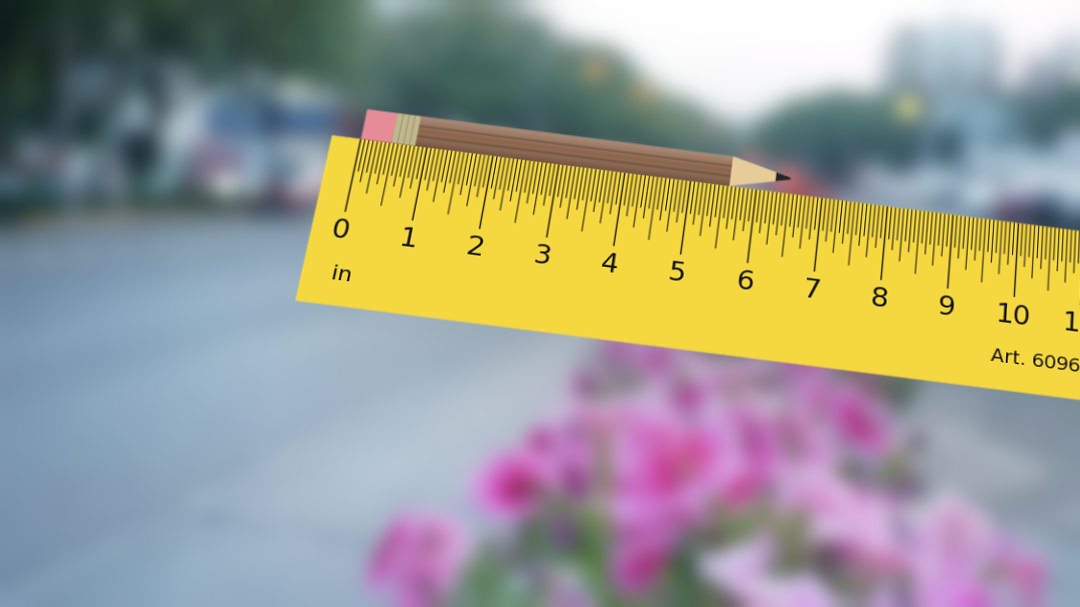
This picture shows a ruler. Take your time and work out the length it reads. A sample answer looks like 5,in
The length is 6.5,in
